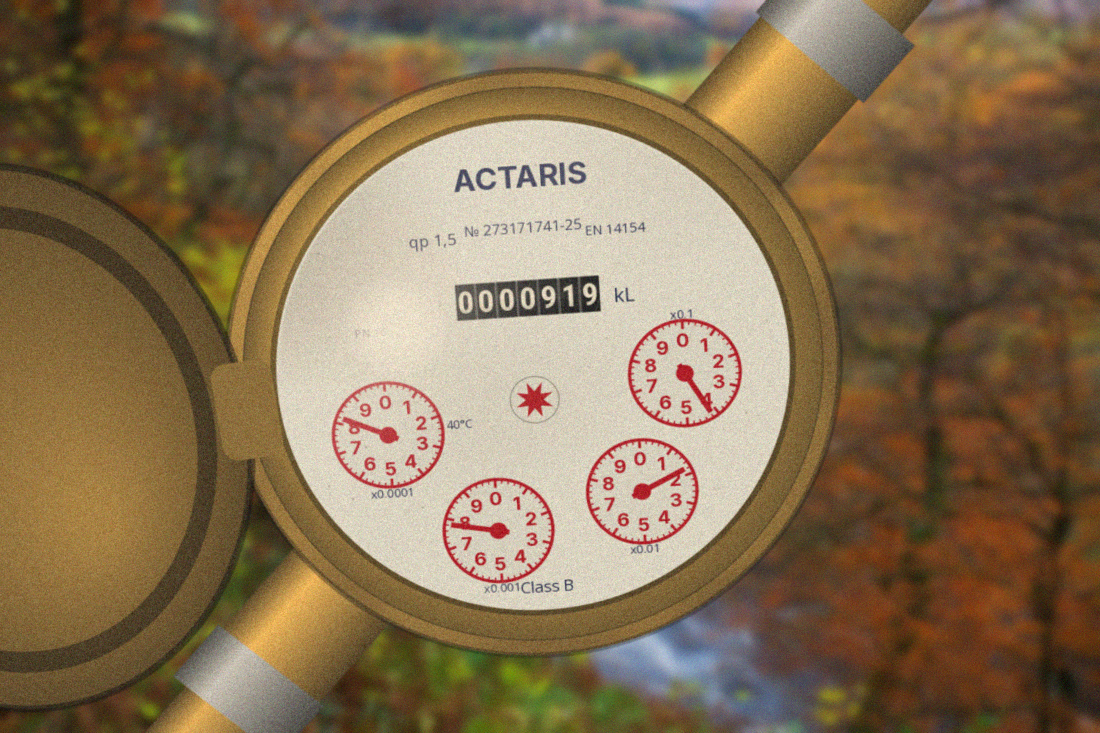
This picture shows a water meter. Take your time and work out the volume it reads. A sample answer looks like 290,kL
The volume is 919.4178,kL
